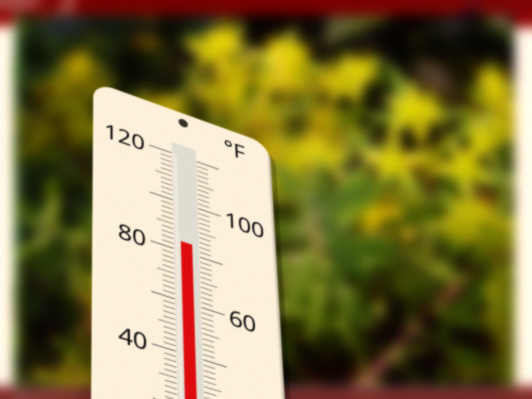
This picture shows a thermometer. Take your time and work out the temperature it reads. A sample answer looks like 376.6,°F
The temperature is 84,°F
